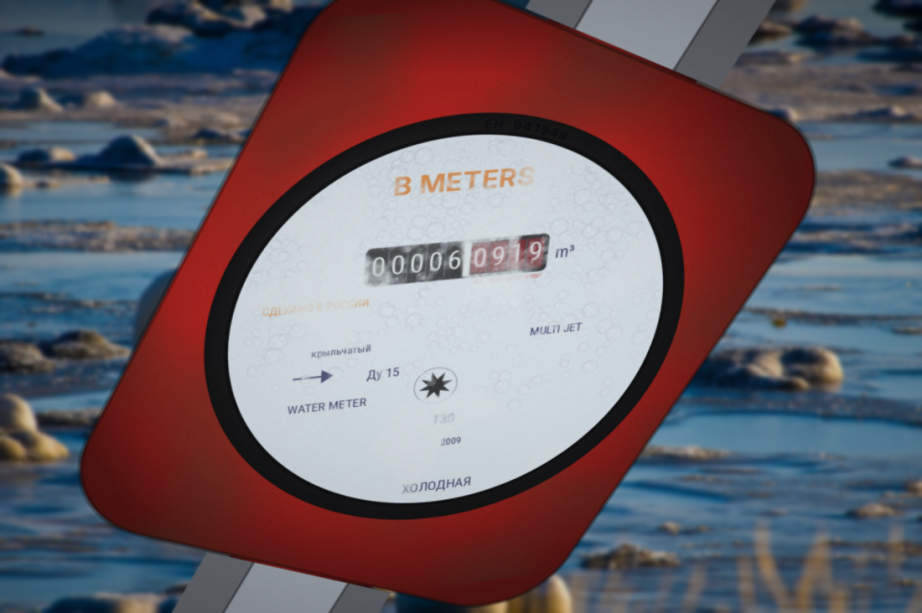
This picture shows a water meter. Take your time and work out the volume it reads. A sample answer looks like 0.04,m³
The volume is 6.0919,m³
